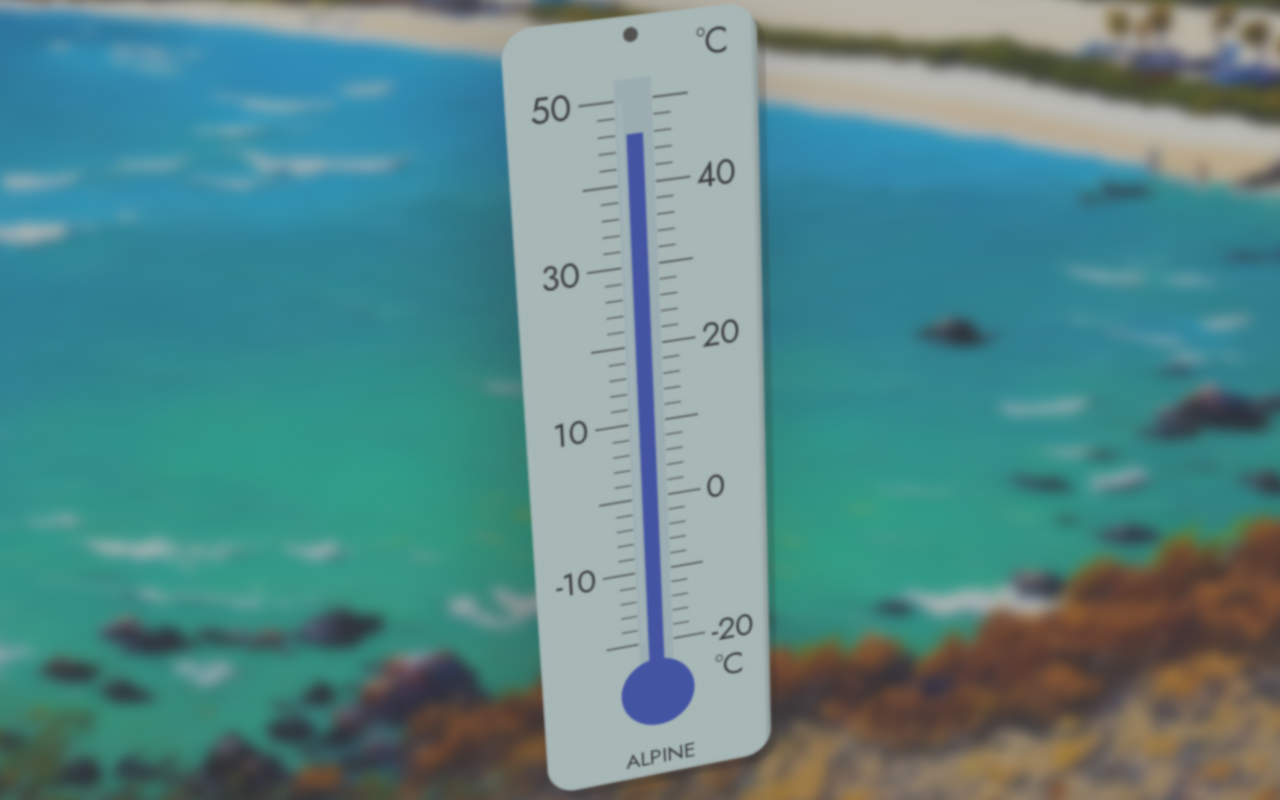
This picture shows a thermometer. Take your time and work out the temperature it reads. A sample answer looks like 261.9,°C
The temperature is 46,°C
